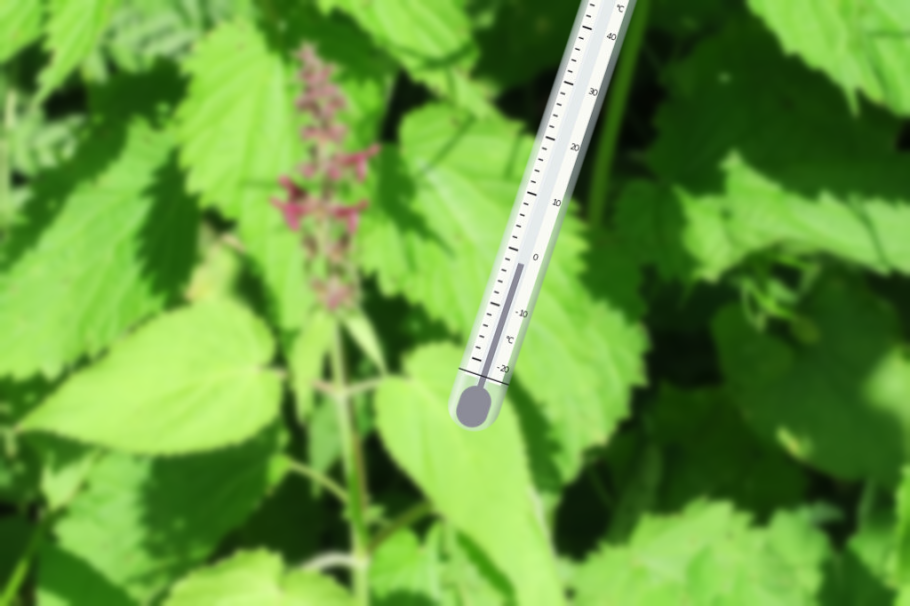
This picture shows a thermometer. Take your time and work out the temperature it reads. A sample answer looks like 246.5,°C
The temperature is -2,°C
